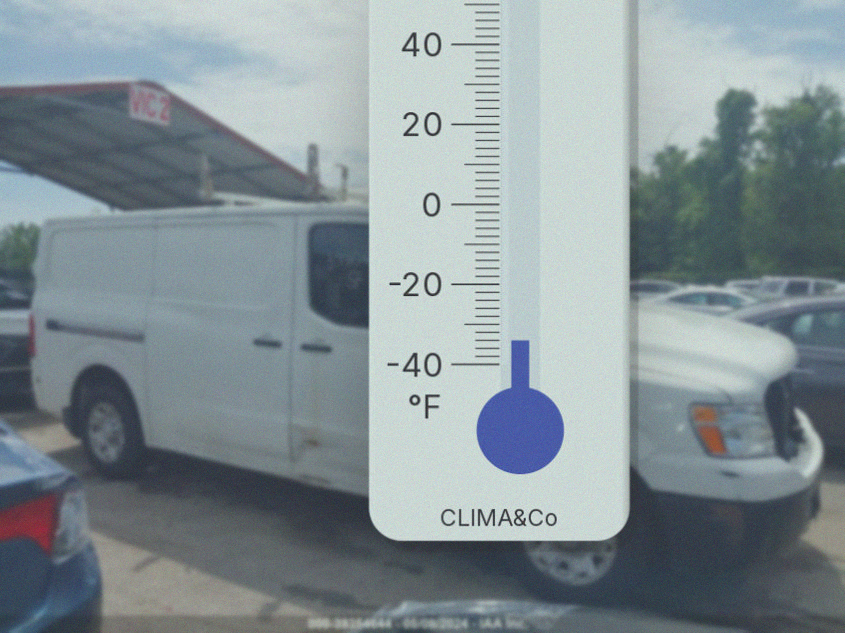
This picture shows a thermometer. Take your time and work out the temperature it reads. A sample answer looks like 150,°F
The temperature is -34,°F
